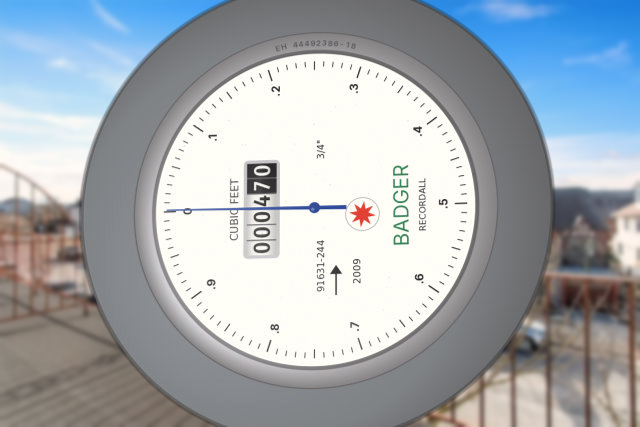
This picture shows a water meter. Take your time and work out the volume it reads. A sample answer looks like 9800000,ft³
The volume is 470.00,ft³
